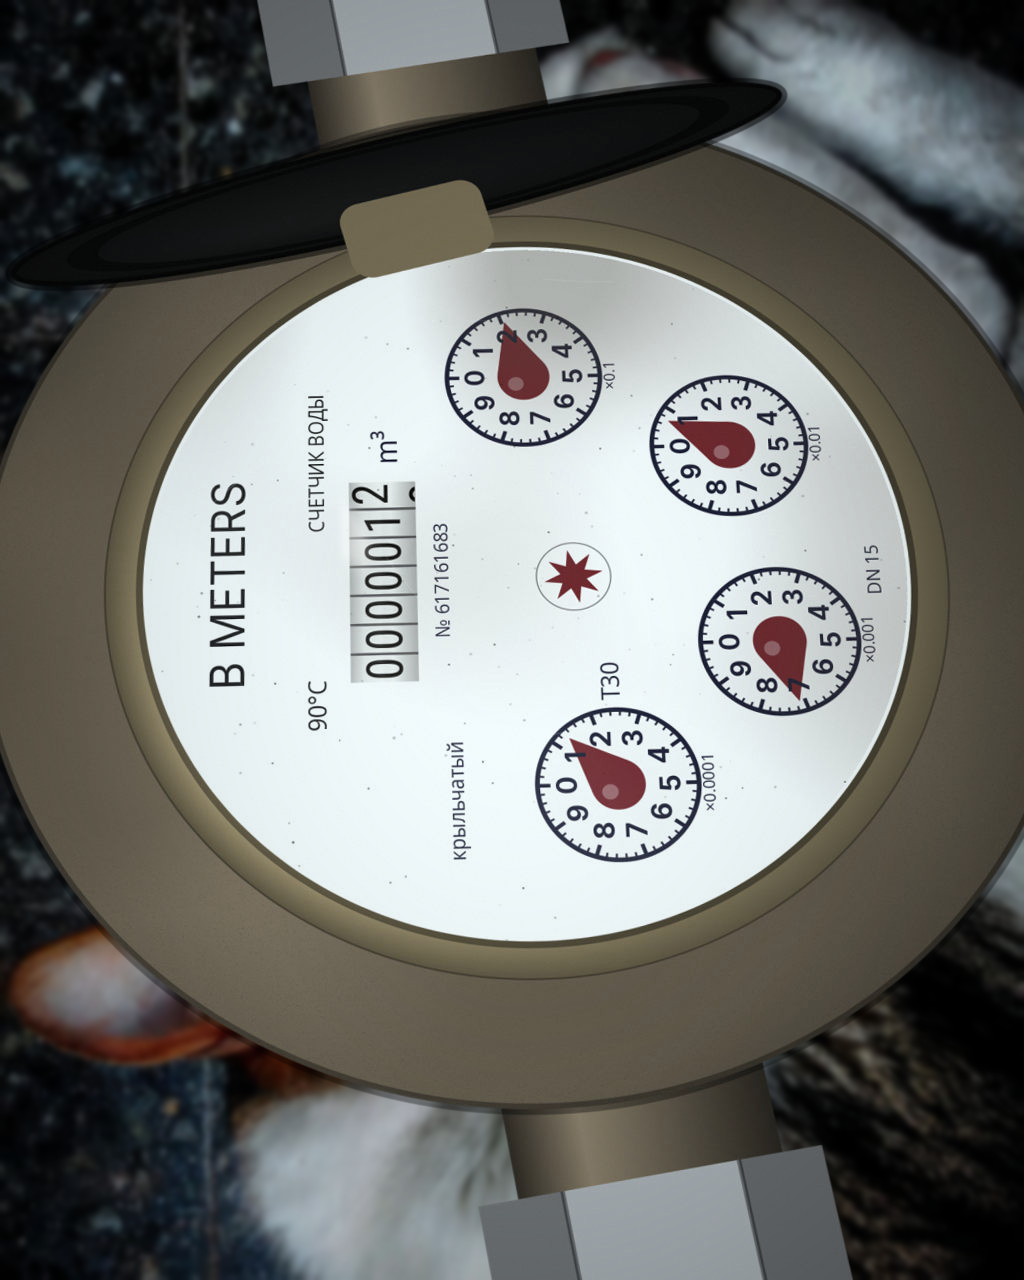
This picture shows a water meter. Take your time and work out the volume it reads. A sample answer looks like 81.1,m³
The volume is 12.2071,m³
